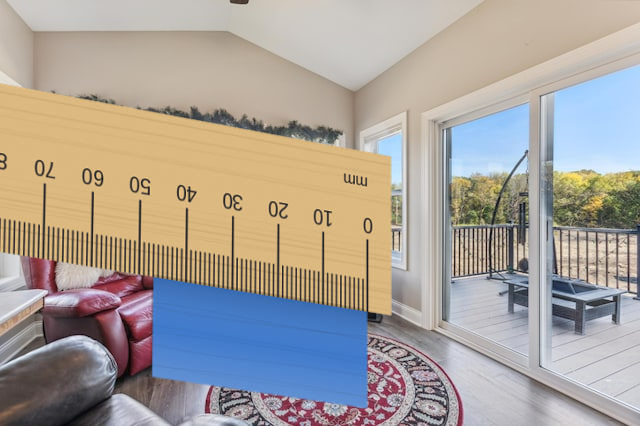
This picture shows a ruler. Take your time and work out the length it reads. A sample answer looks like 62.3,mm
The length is 47,mm
